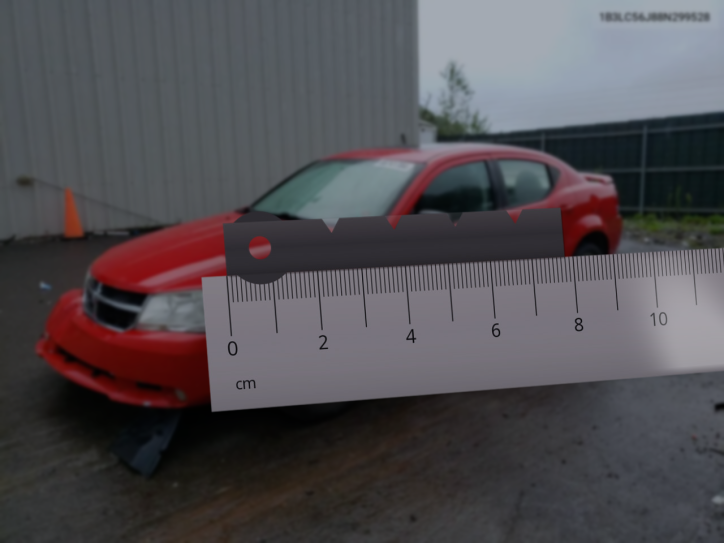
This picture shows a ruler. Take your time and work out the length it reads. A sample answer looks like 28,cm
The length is 7.8,cm
